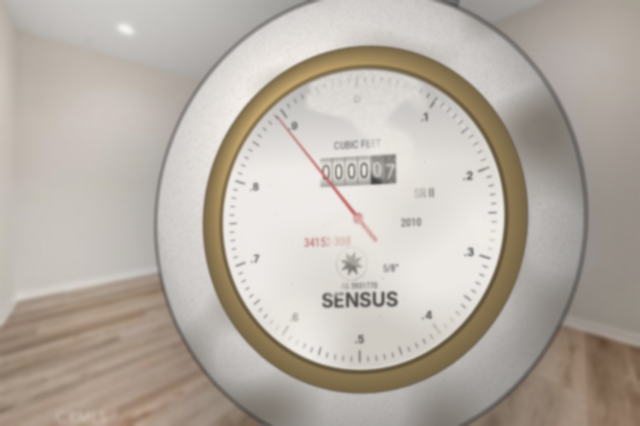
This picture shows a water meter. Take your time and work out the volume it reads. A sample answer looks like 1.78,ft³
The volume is 6.89,ft³
